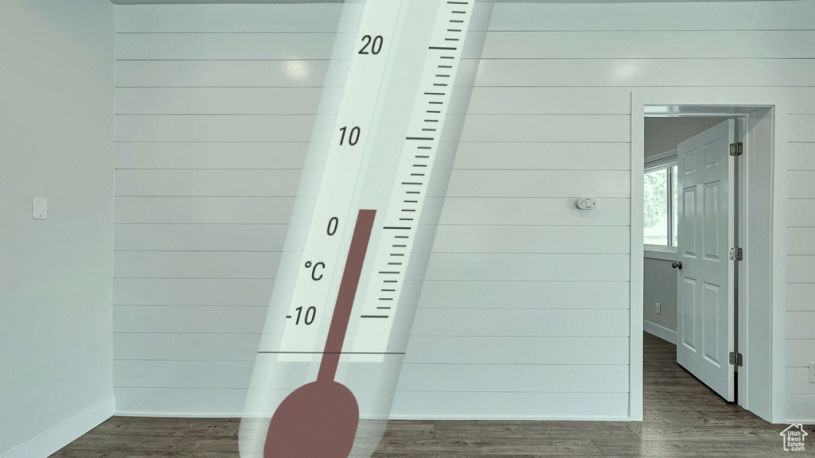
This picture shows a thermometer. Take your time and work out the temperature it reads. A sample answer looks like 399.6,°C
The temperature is 2,°C
